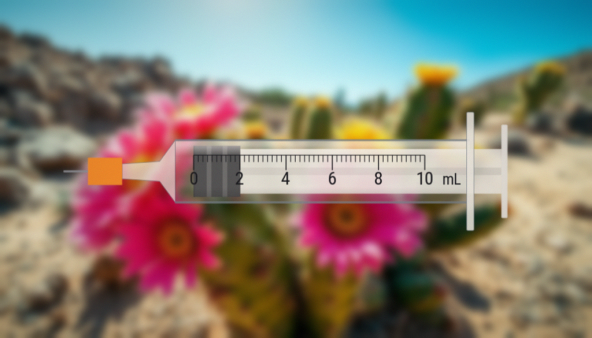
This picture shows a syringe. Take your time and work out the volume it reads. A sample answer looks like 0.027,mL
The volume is 0,mL
